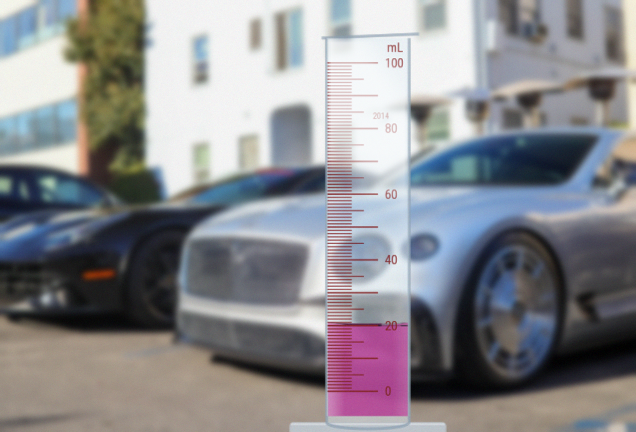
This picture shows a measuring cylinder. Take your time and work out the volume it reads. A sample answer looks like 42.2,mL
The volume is 20,mL
